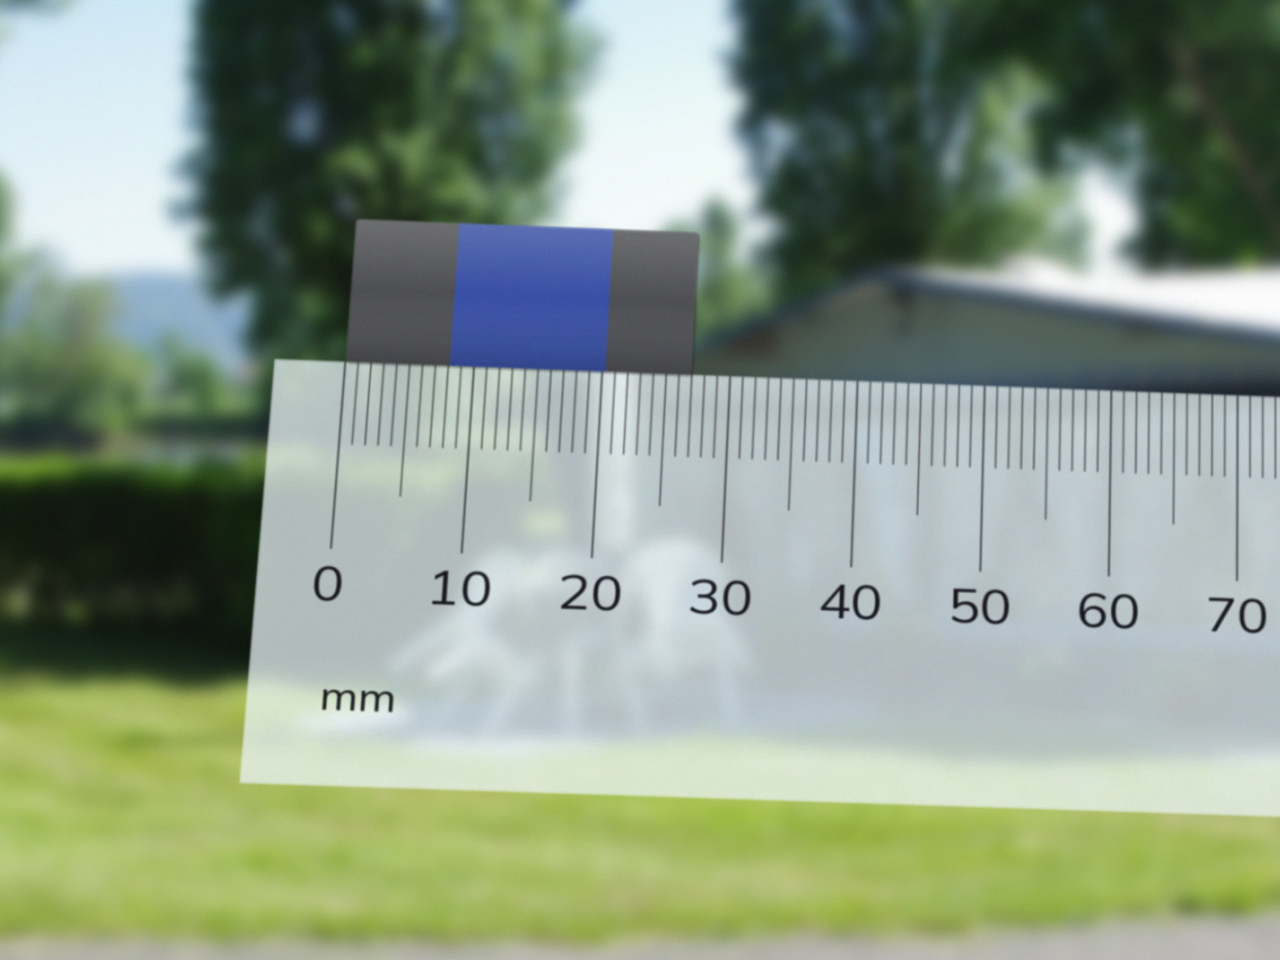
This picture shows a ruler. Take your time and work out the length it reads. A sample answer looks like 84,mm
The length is 27,mm
